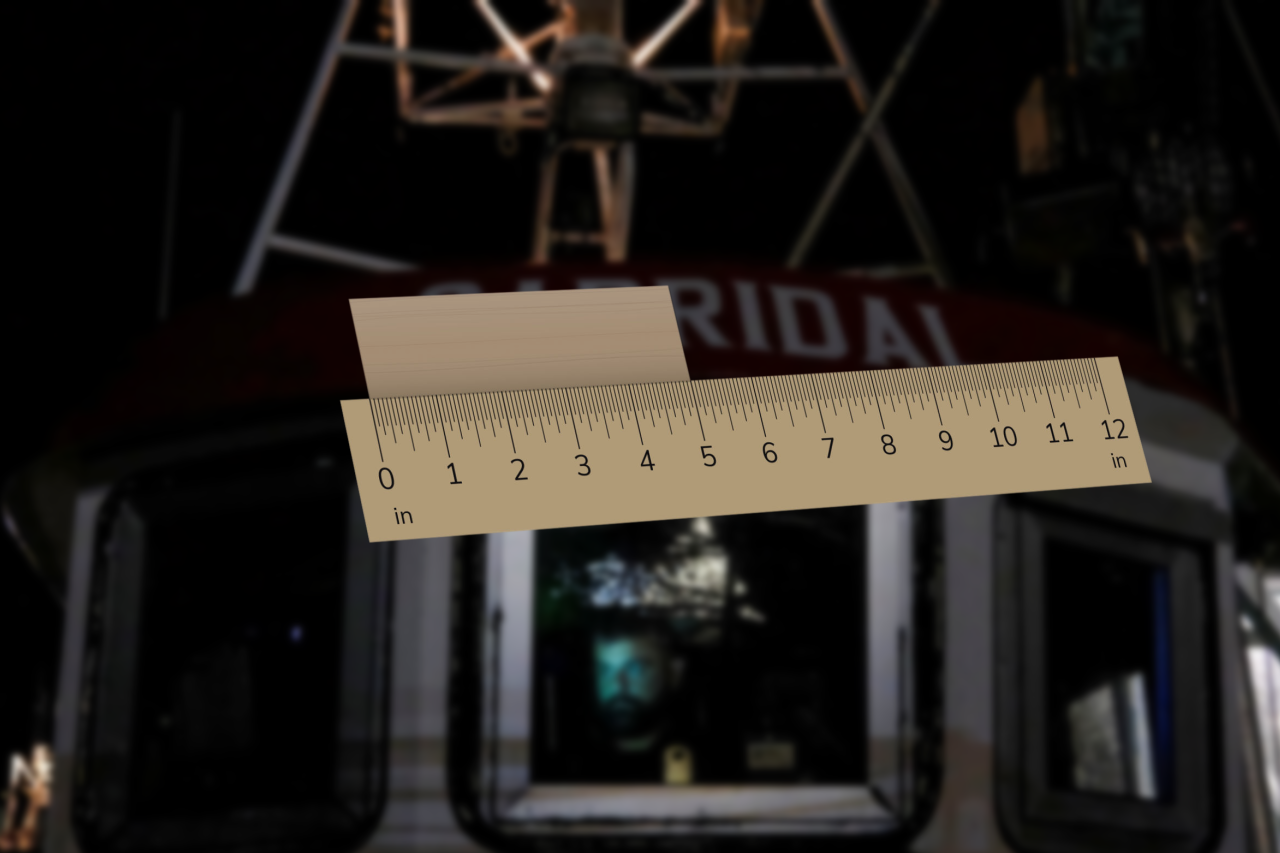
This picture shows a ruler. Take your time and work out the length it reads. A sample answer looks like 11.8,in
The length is 5,in
